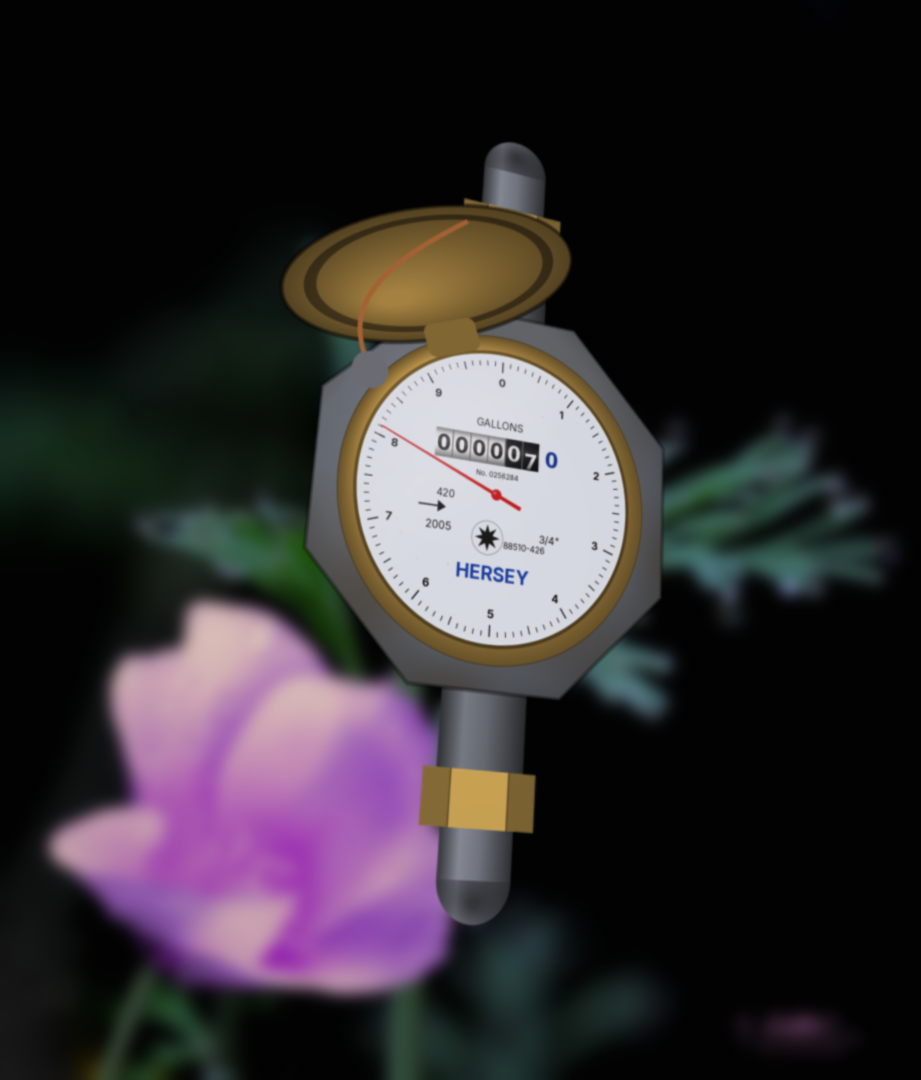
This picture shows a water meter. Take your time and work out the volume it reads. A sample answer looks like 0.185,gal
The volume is 68.1,gal
